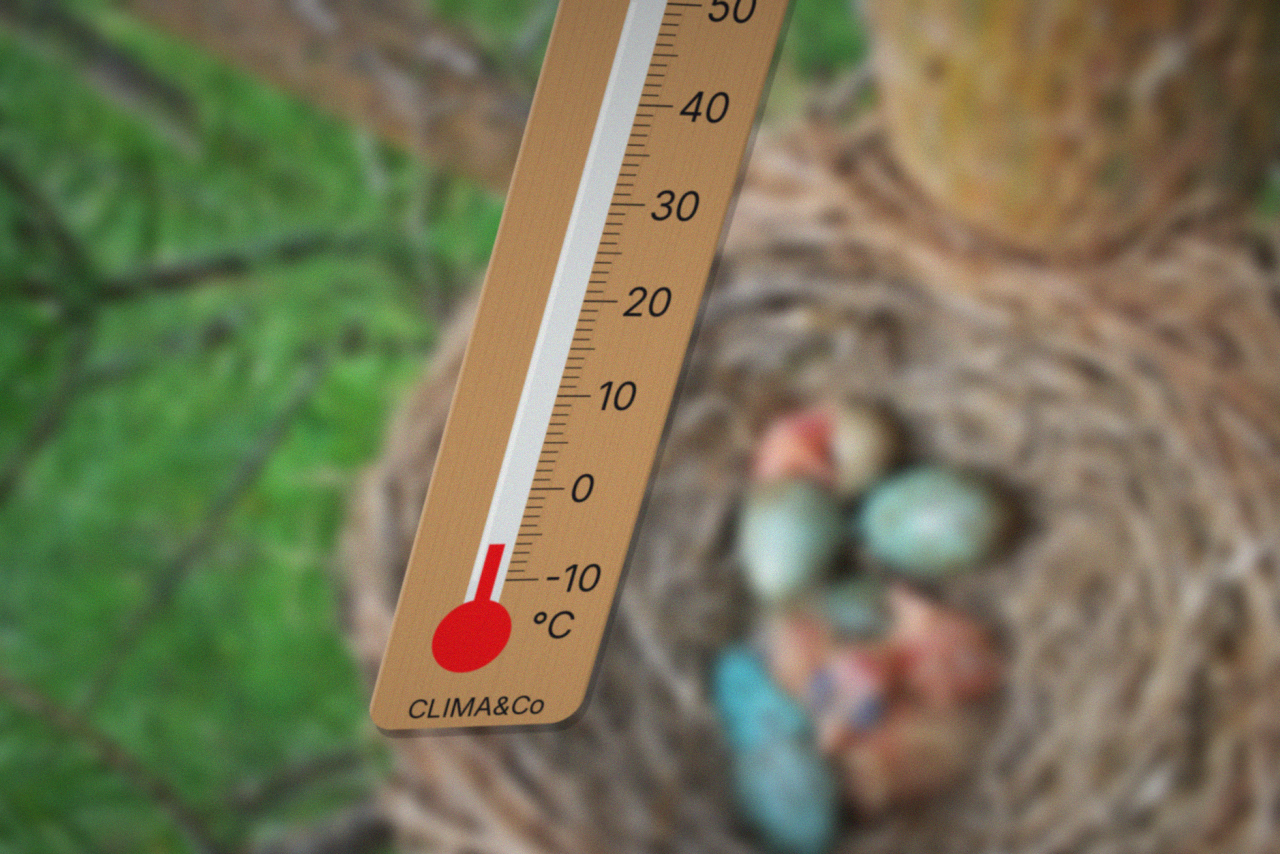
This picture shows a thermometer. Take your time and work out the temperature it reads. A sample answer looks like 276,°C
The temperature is -6,°C
